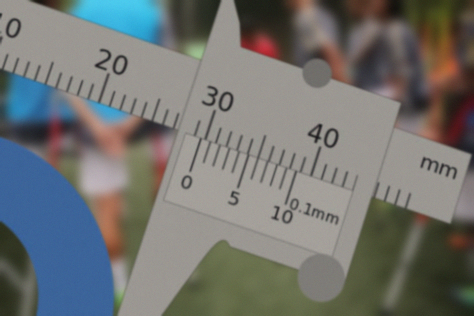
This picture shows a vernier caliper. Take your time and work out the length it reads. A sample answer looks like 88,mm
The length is 29.6,mm
